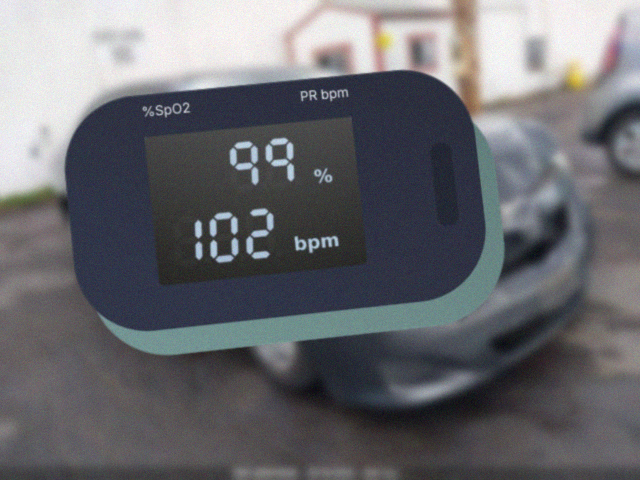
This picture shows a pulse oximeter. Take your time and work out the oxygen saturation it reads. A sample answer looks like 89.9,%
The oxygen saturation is 99,%
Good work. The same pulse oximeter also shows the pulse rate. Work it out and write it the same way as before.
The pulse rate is 102,bpm
